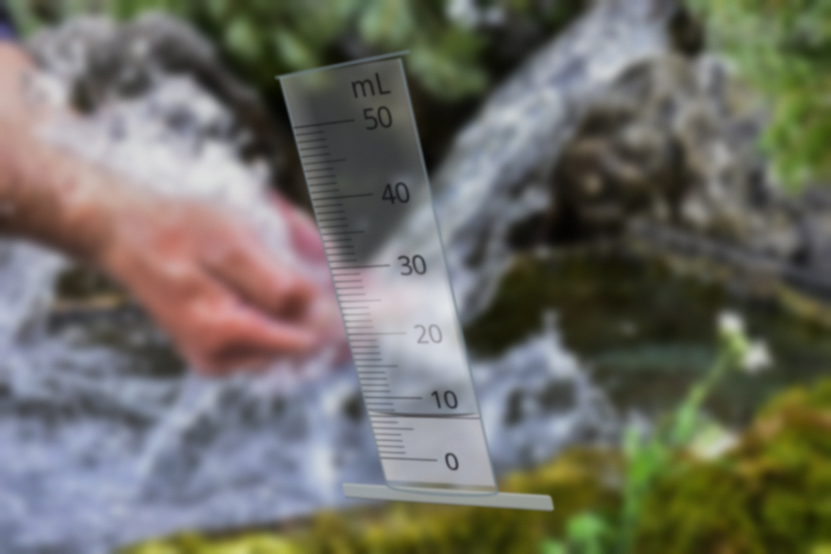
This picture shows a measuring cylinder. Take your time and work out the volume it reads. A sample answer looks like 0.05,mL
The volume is 7,mL
